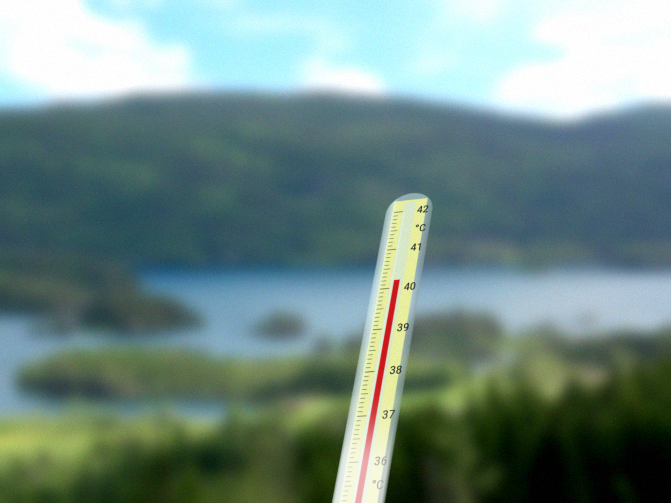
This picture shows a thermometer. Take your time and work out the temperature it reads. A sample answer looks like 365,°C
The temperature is 40.2,°C
